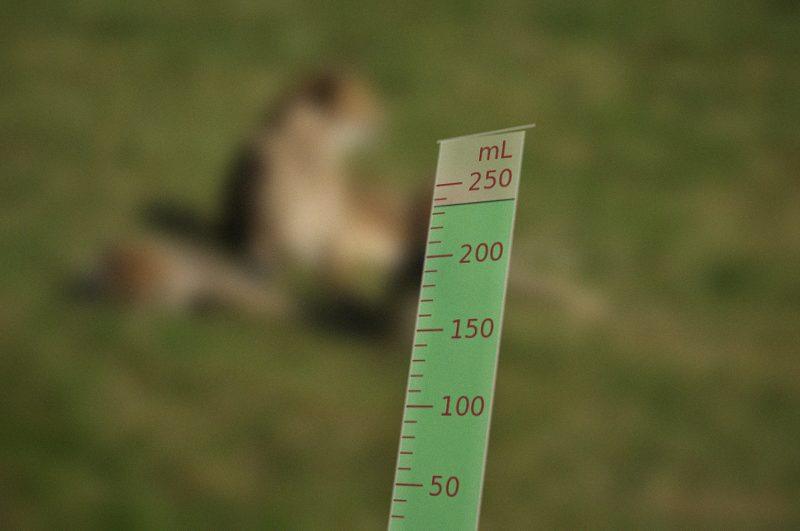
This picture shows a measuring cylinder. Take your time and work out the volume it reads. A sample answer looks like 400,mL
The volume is 235,mL
